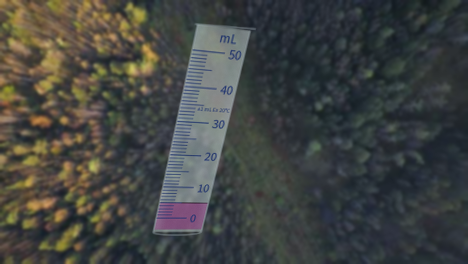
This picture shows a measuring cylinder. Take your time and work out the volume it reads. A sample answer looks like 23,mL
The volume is 5,mL
